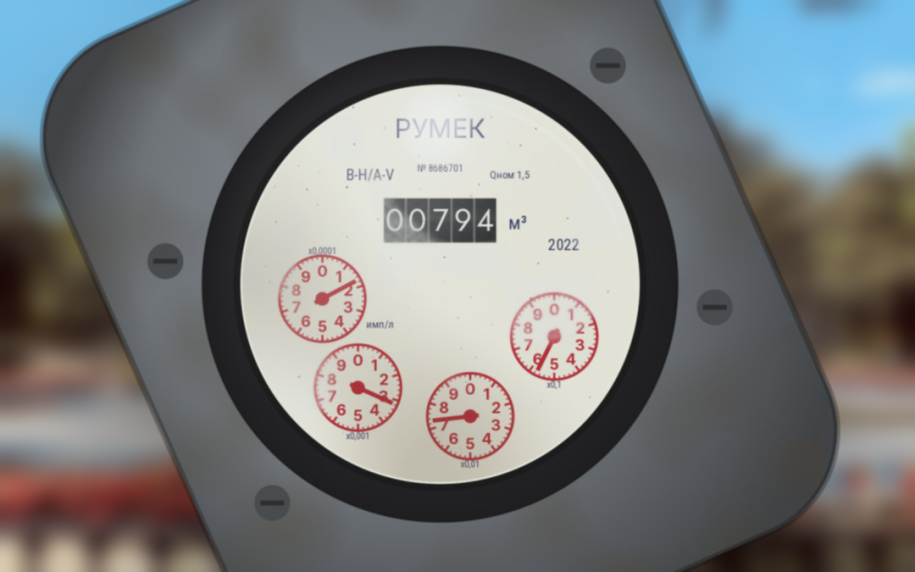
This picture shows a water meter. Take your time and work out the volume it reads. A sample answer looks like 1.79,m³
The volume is 794.5731,m³
